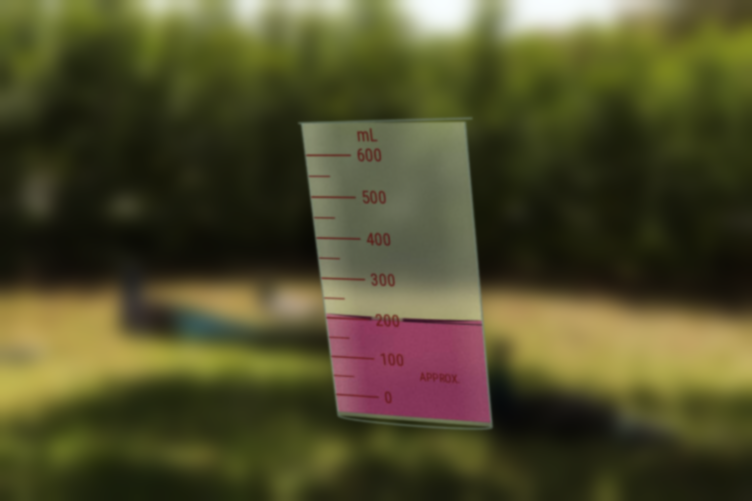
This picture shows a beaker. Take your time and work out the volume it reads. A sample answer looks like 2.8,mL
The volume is 200,mL
